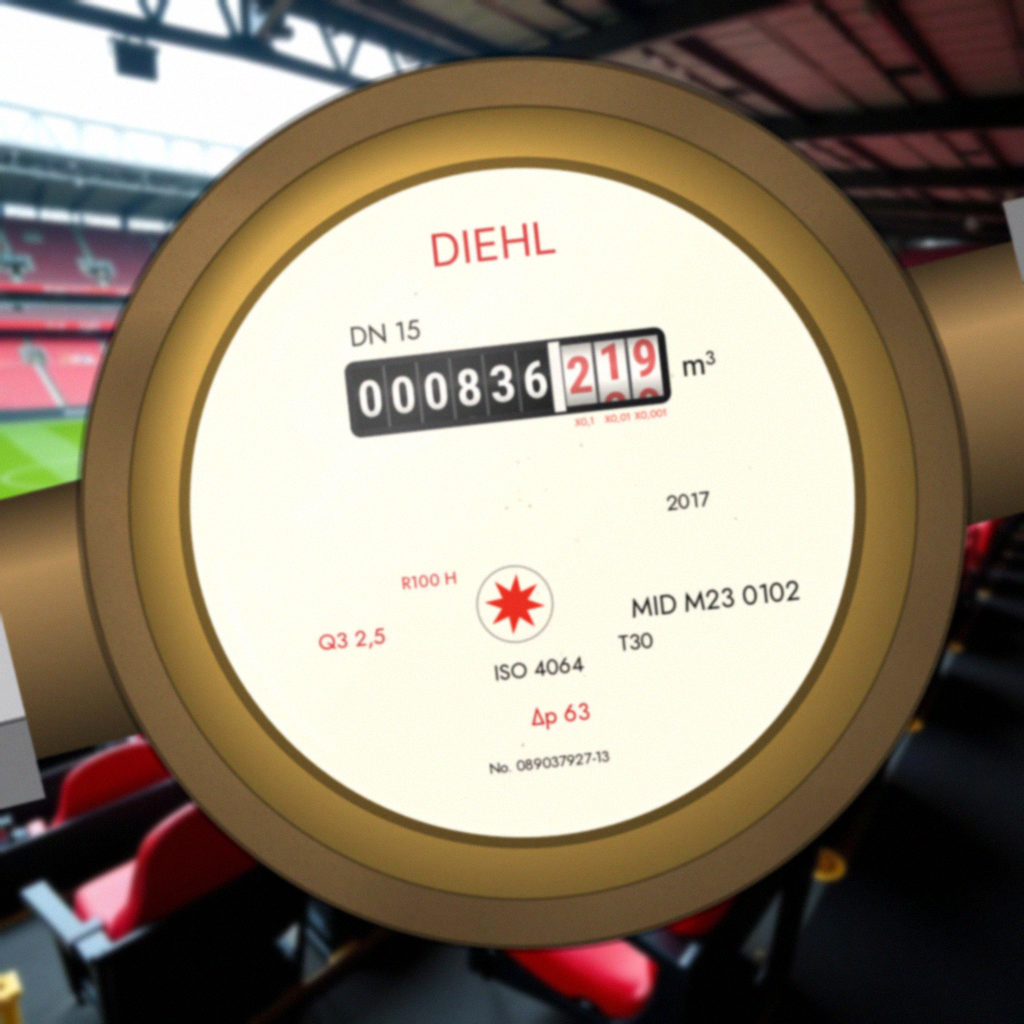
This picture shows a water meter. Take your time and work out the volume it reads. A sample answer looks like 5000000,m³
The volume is 836.219,m³
